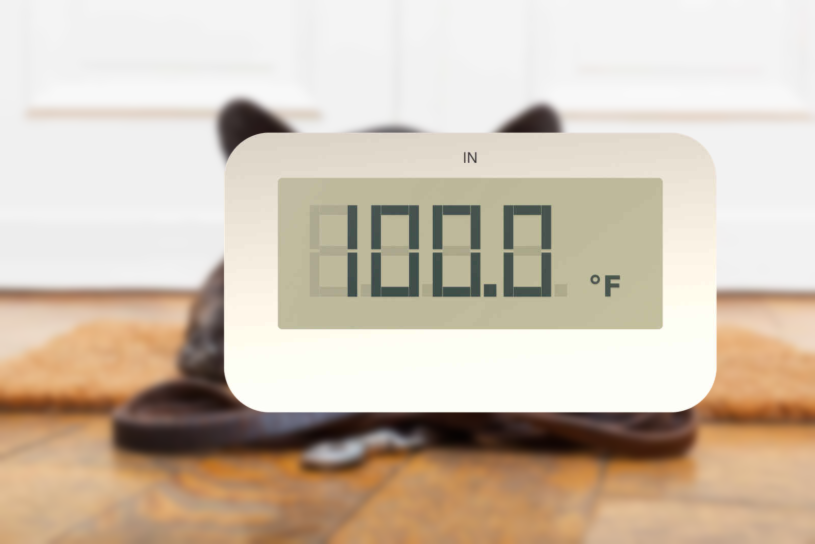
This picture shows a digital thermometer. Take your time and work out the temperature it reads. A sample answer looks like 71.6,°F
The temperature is 100.0,°F
